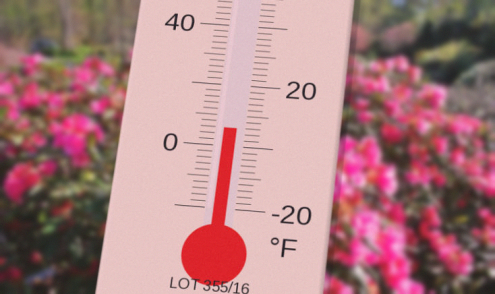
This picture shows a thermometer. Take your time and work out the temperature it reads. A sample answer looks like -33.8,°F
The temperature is 6,°F
